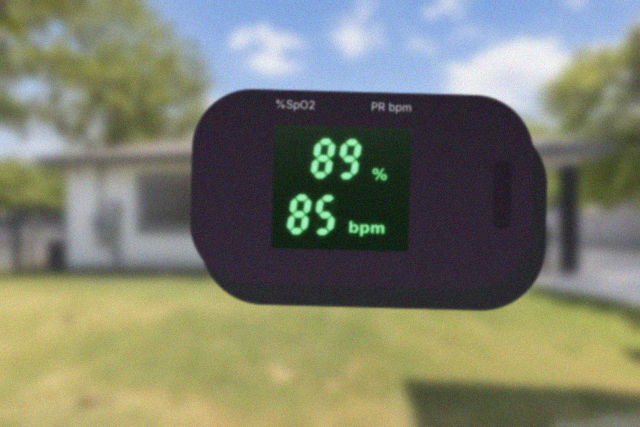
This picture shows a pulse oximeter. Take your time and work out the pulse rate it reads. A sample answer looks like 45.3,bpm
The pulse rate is 85,bpm
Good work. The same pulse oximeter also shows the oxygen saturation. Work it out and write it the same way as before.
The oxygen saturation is 89,%
